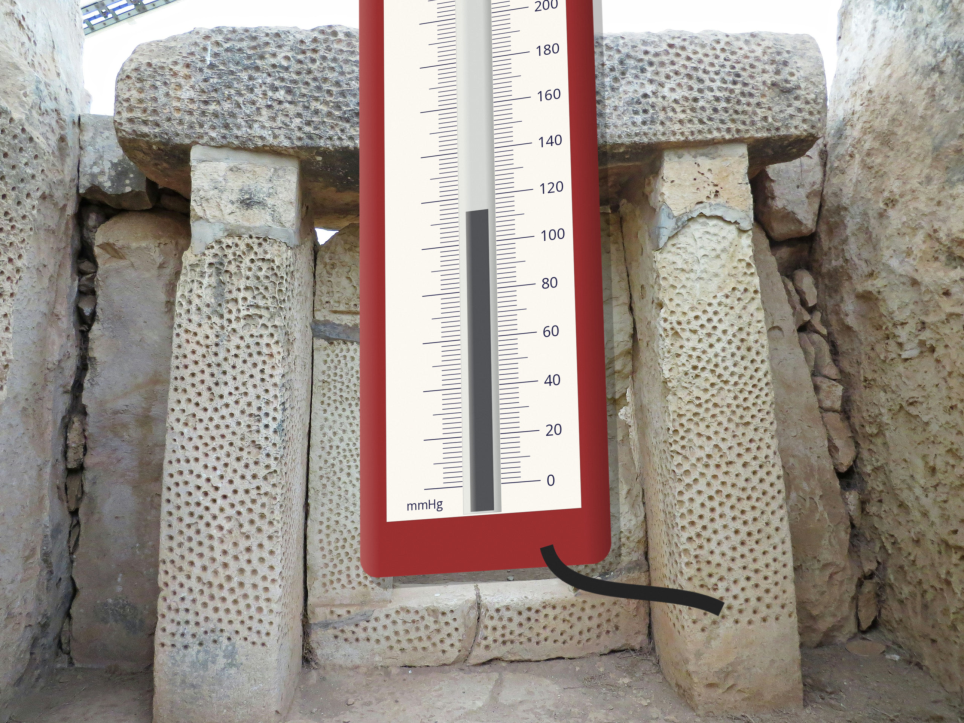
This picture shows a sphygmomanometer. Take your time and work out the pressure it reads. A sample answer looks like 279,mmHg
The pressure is 114,mmHg
